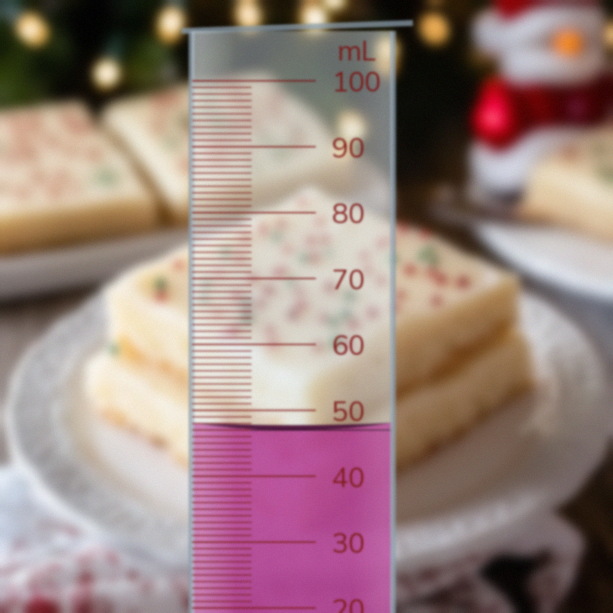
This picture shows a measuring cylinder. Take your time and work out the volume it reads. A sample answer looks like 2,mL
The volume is 47,mL
